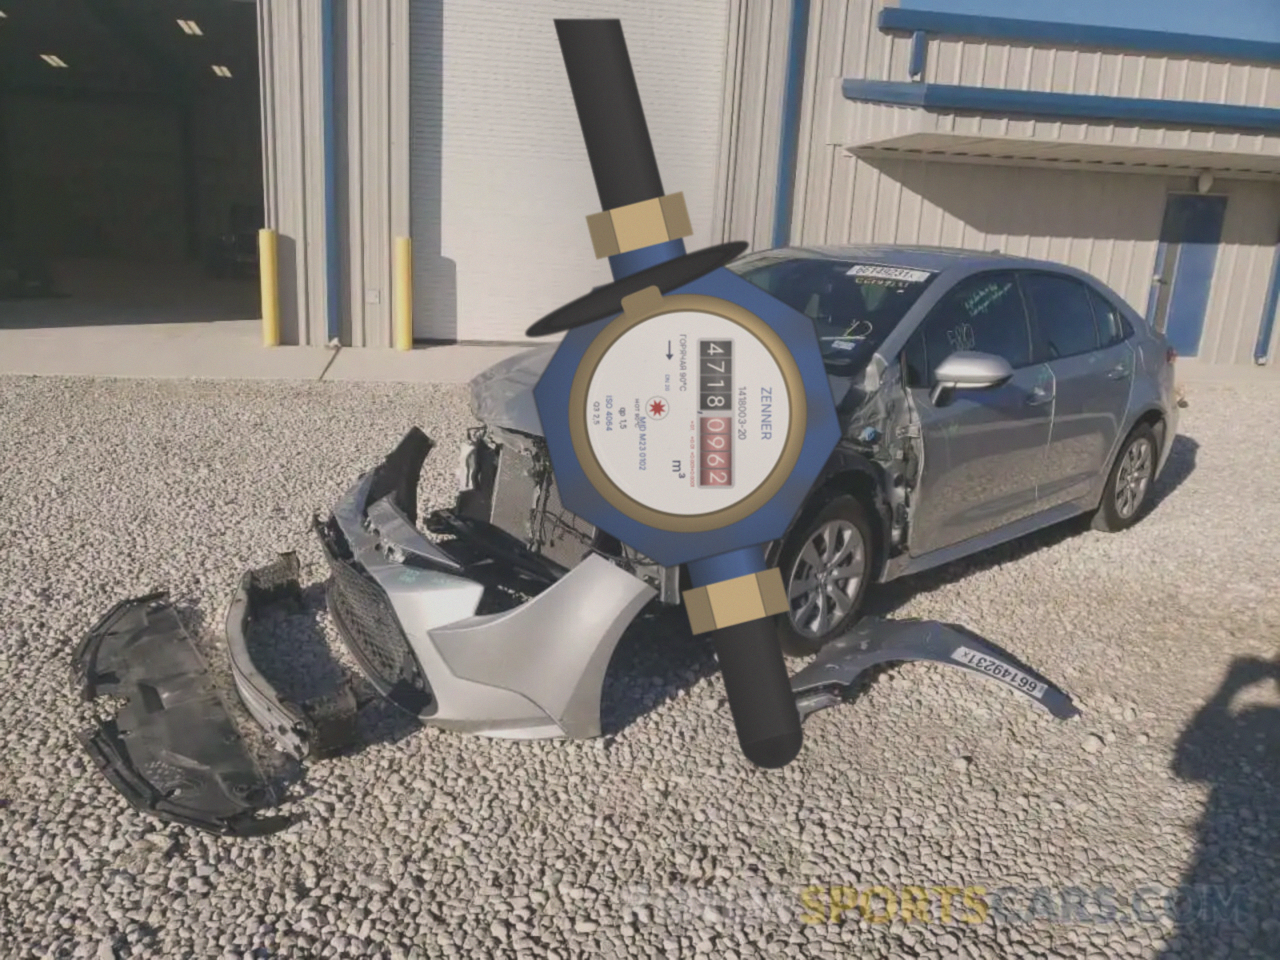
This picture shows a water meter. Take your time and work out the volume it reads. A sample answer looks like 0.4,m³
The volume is 4718.0962,m³
